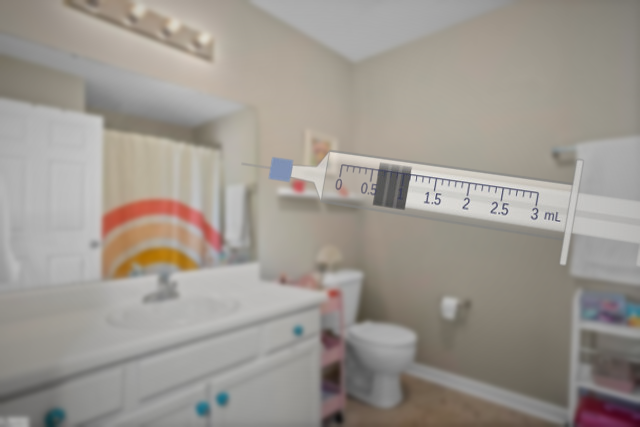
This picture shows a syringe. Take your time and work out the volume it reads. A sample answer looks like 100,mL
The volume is 0.6,mL
